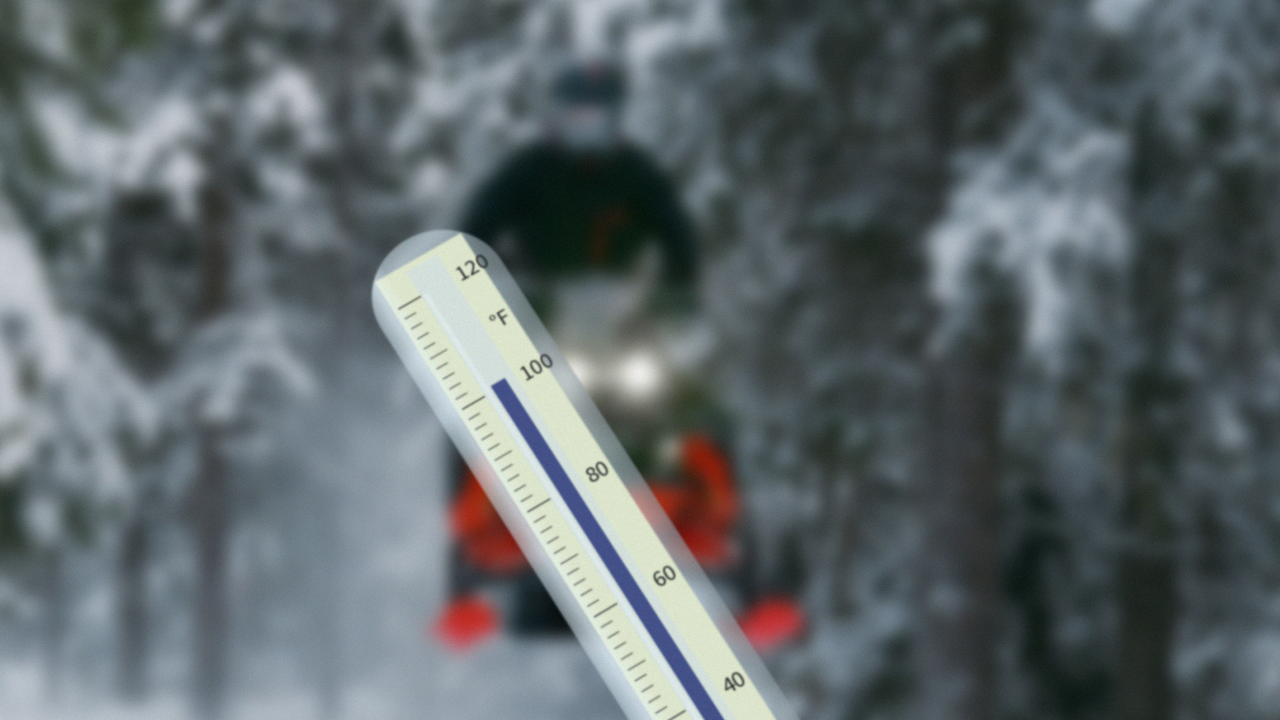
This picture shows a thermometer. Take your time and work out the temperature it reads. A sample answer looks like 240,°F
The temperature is 101,°F
